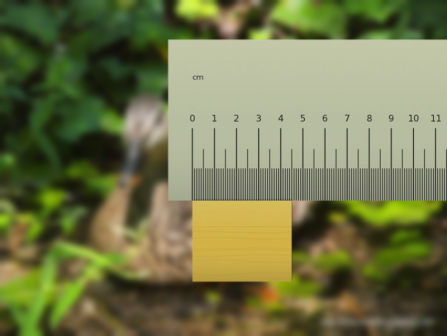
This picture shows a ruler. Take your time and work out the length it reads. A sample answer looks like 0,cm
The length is 4.5,cm
